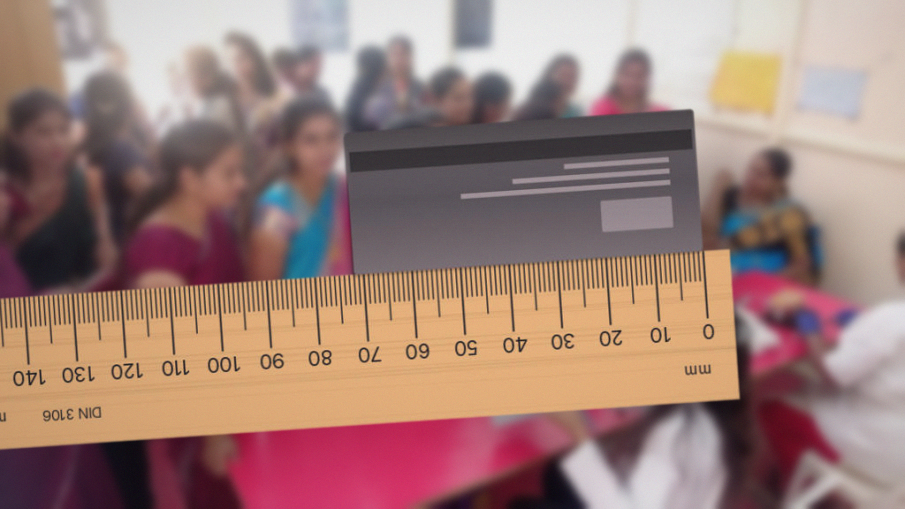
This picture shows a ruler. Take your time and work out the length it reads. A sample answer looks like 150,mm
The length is 72,mm
